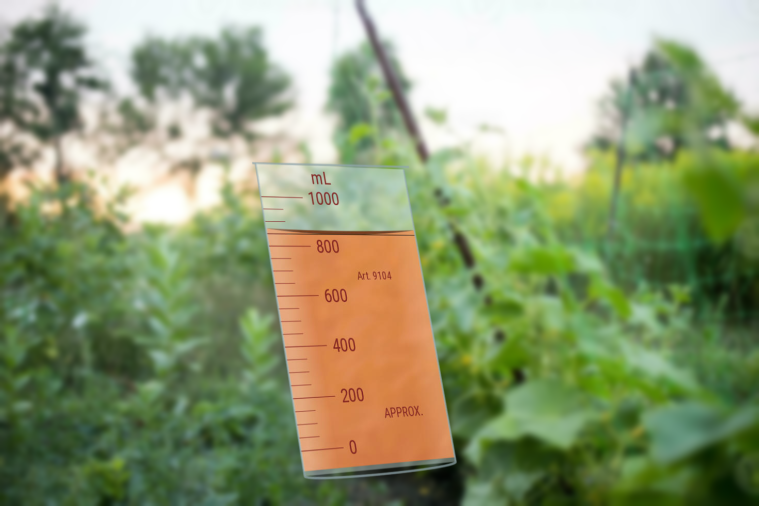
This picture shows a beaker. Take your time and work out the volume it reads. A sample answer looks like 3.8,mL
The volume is 850,mL
